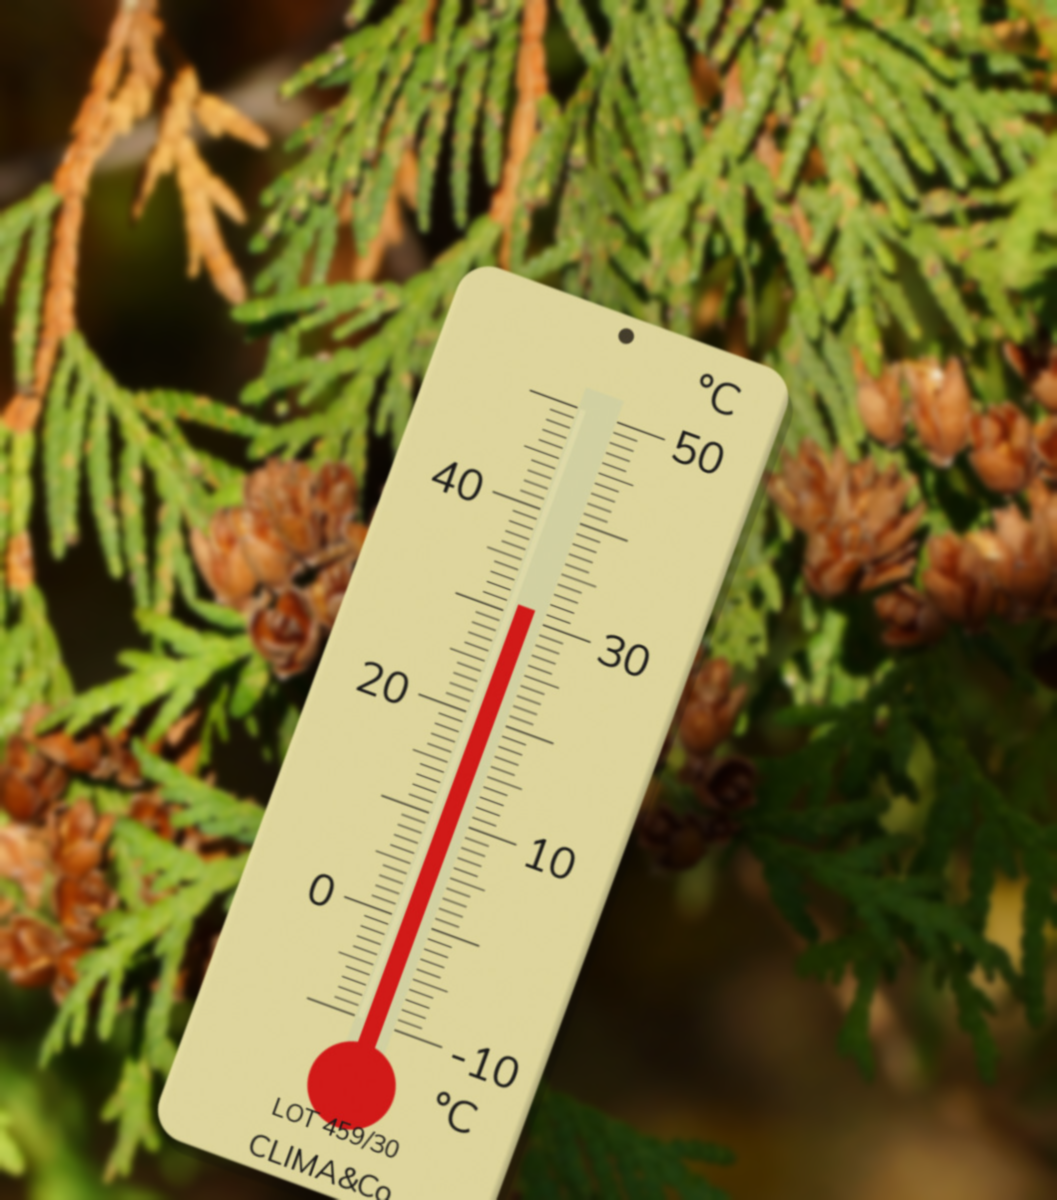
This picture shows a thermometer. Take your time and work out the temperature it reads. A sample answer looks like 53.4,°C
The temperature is 31,°C
